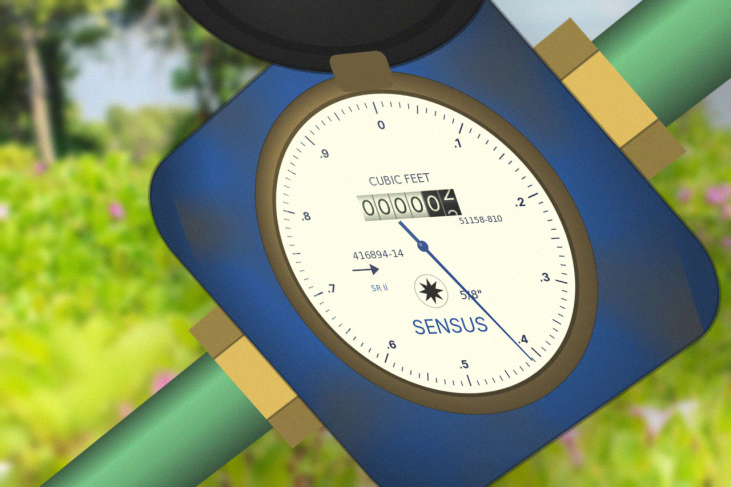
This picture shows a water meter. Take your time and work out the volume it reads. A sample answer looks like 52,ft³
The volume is 2.41,ft³
